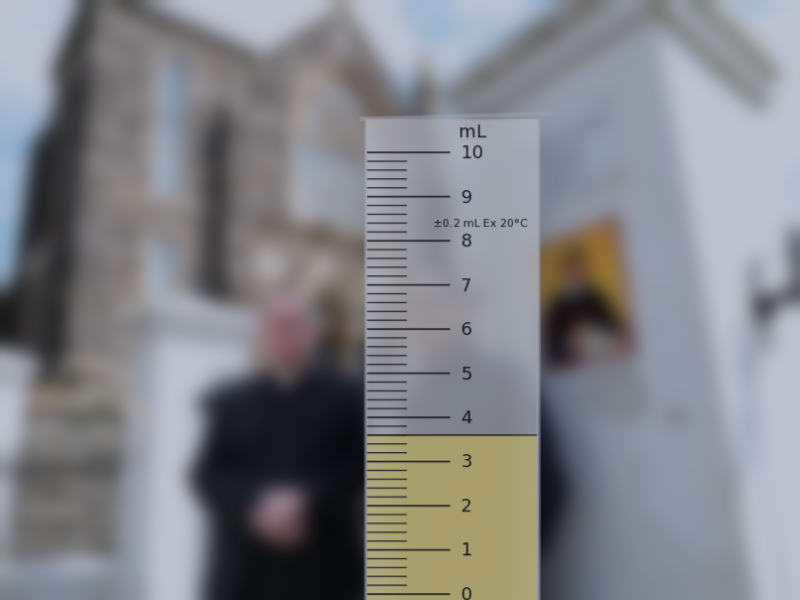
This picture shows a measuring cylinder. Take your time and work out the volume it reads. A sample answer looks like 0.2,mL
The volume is 3.6,mL
